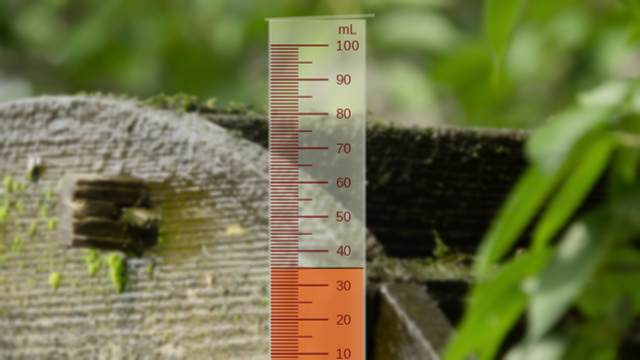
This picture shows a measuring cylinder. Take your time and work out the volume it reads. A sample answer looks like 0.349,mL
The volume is 35,mL
